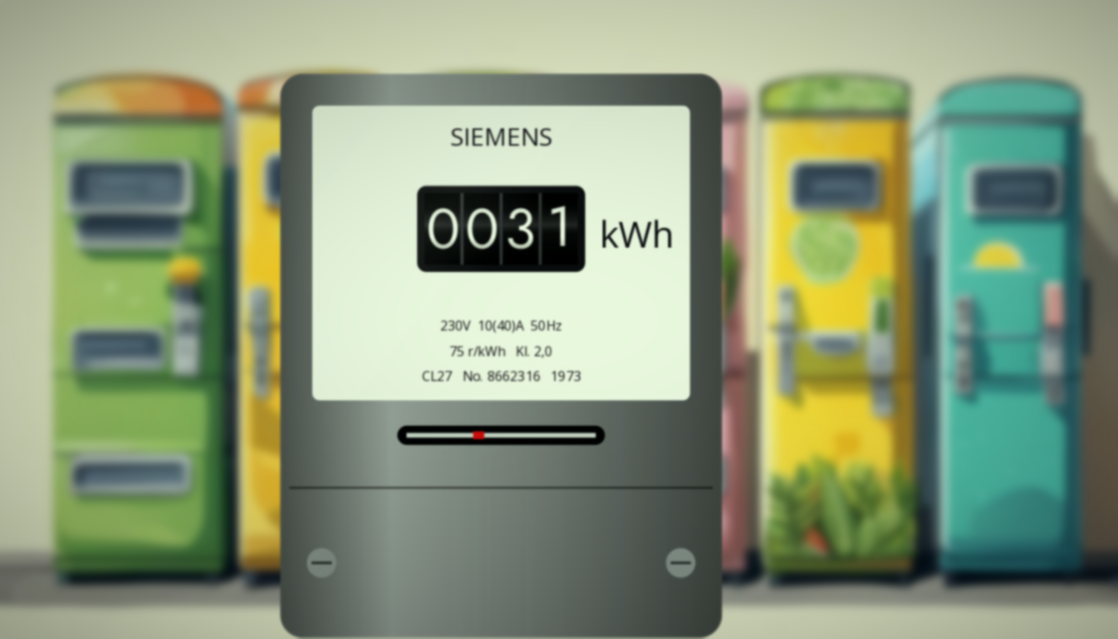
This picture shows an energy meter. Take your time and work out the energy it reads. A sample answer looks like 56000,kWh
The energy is 31,kWh
